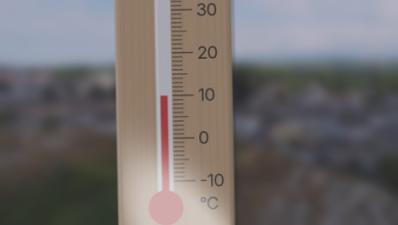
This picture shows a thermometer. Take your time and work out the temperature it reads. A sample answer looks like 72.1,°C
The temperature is 10,°C
